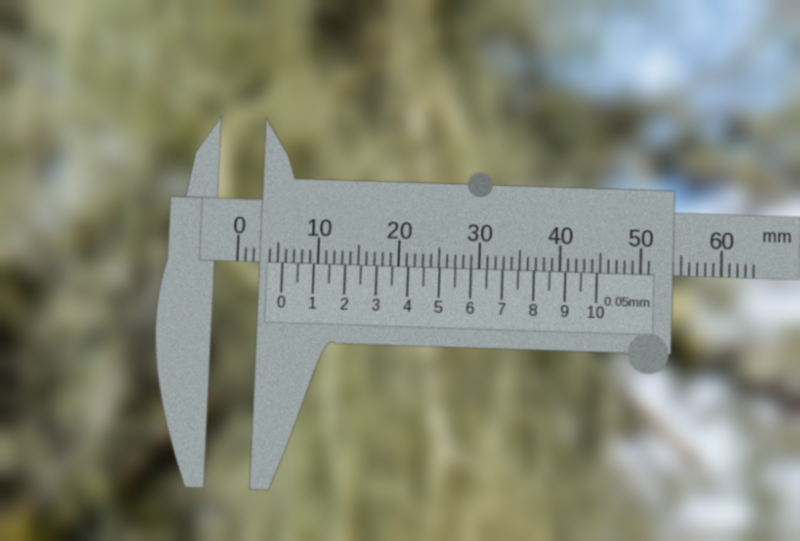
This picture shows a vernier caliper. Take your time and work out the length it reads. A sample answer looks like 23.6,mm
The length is 5.6,mm
